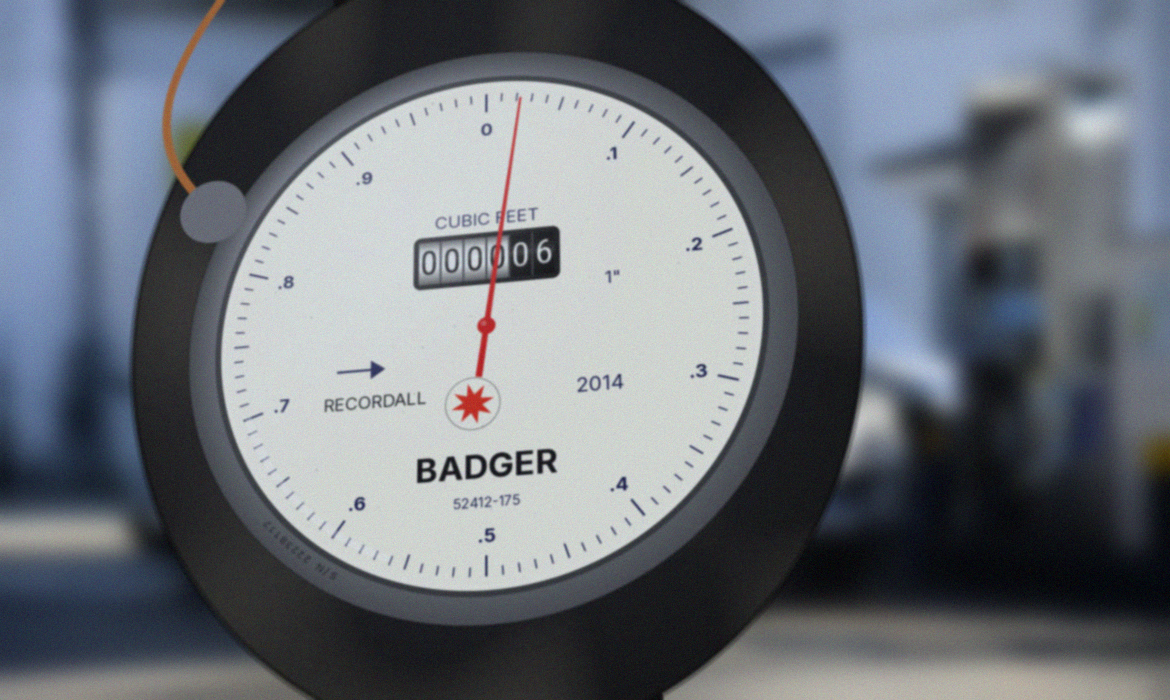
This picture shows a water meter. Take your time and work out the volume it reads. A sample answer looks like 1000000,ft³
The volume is 6.02,ft³
